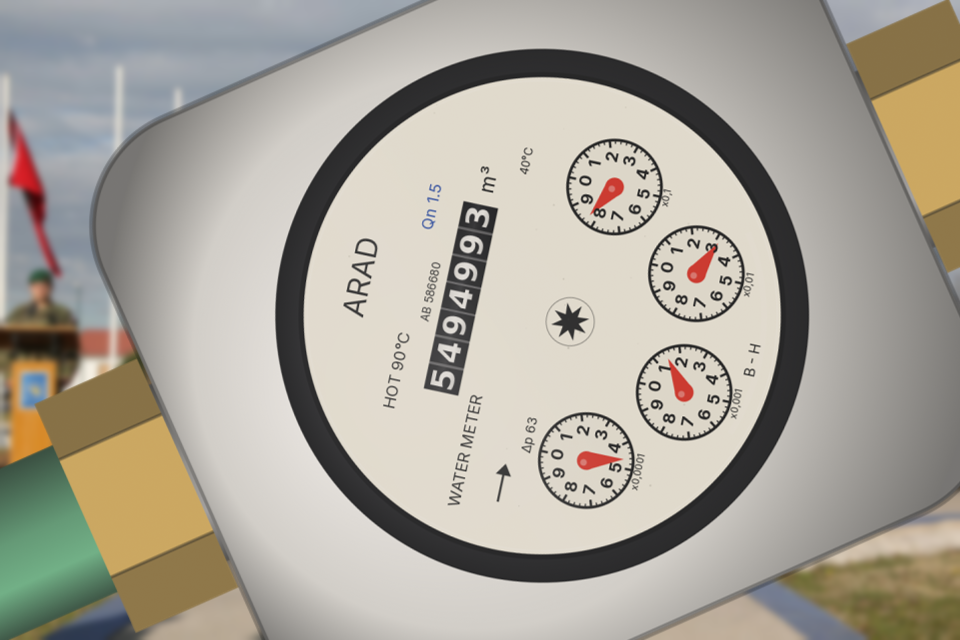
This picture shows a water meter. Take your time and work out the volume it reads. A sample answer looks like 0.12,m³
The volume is 5494993.8314,m³
